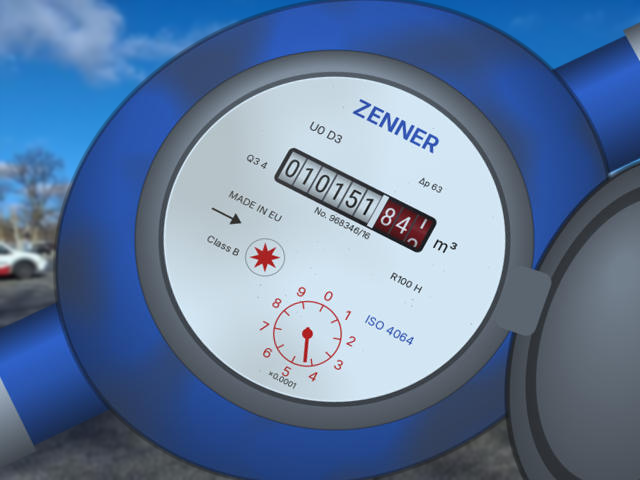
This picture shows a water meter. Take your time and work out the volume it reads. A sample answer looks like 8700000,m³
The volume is 10151.8414,m³
